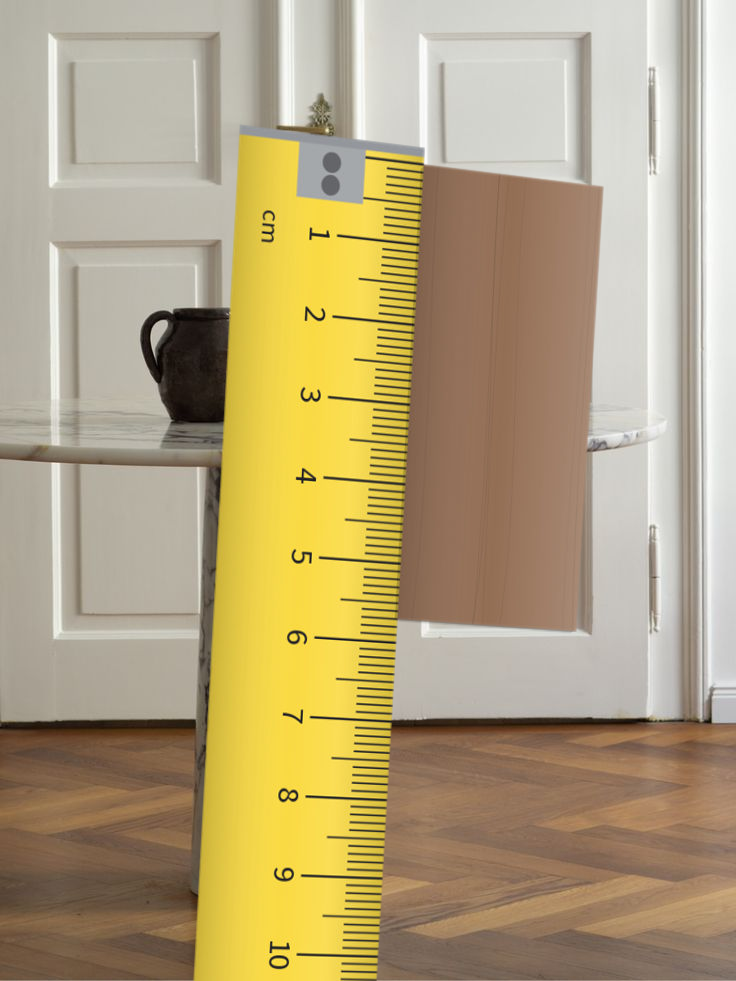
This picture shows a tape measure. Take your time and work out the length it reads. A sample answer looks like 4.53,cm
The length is 5.7,cm
